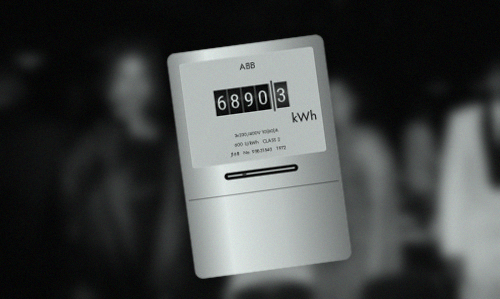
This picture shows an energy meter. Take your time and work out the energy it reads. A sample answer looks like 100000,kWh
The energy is 6890.3,kWh
